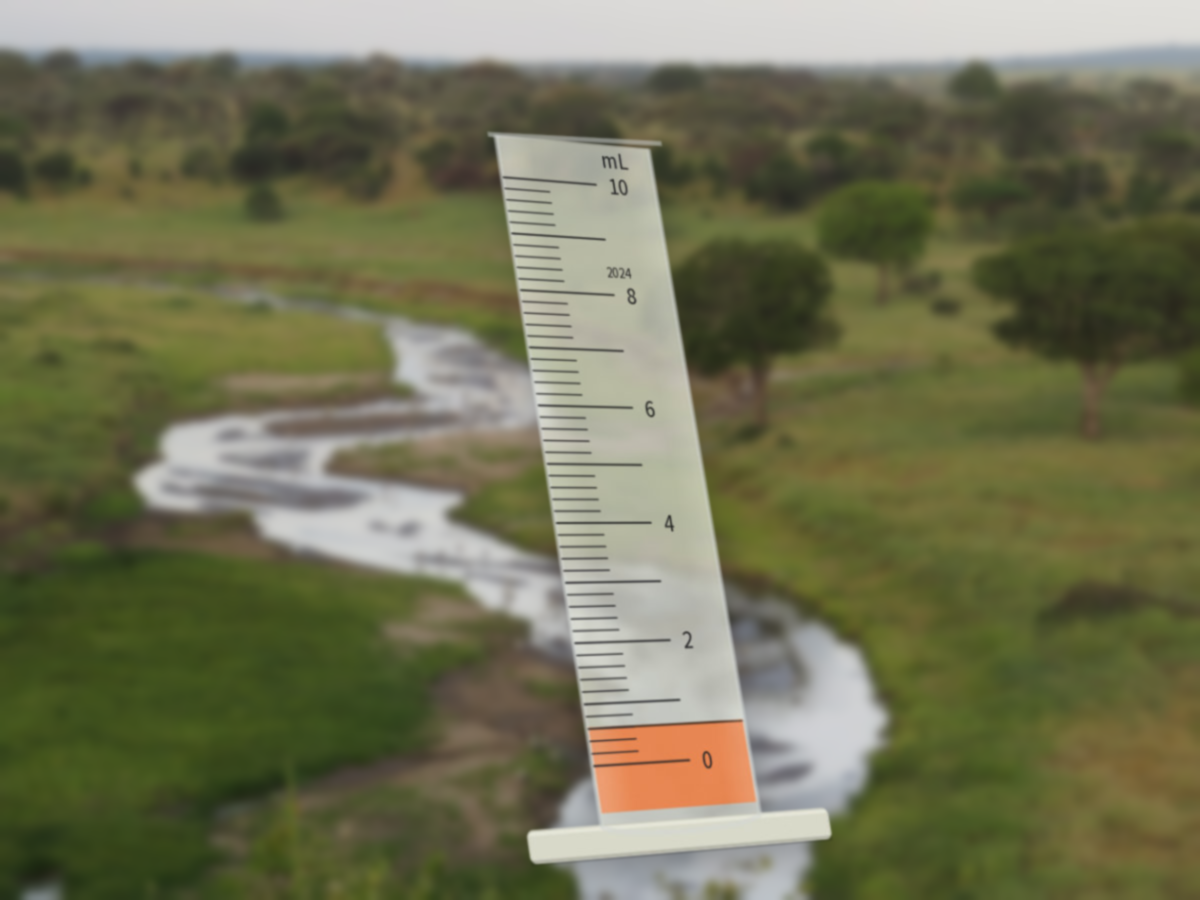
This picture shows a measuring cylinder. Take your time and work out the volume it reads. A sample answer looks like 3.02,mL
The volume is 0.6,mL
